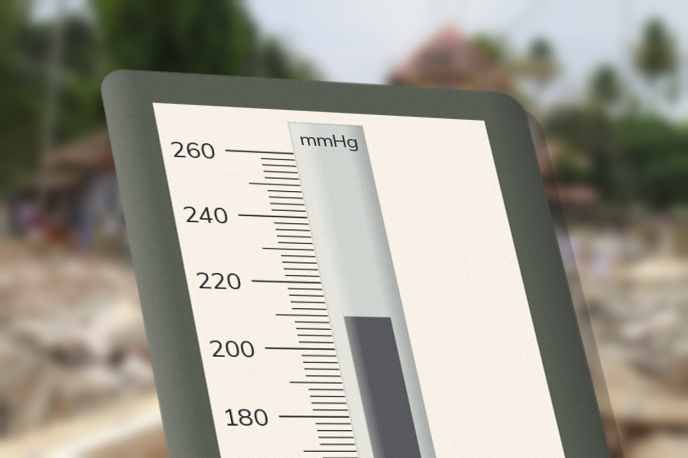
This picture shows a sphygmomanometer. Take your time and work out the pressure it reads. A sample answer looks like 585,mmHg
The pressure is 210,mmHg
